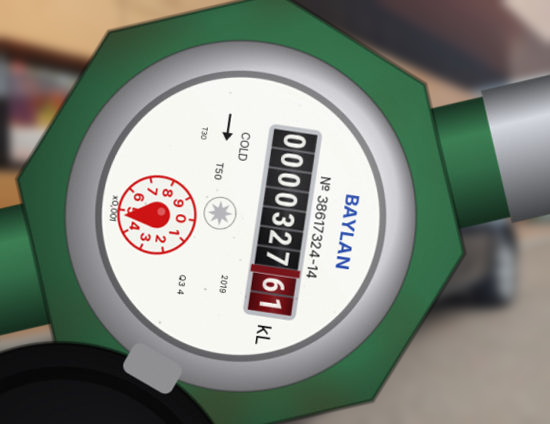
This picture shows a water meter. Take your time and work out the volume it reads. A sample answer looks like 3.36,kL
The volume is 327.614,kL
